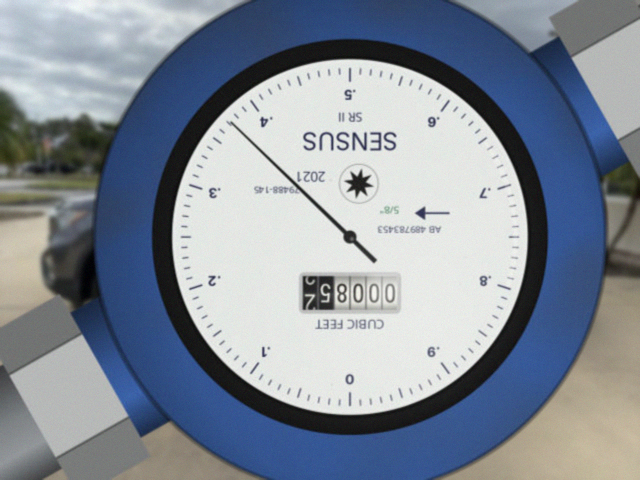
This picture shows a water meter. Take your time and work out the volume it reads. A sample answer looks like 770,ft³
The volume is 852.37,ft³
